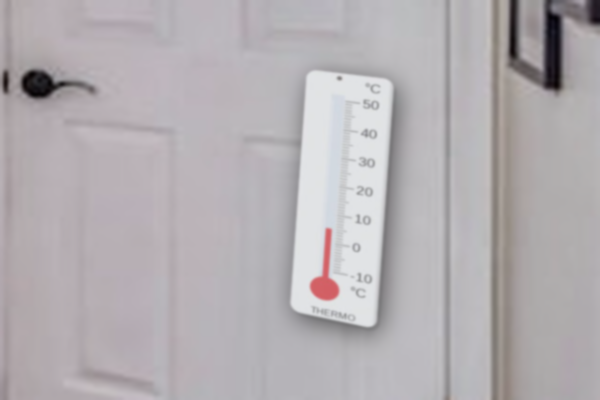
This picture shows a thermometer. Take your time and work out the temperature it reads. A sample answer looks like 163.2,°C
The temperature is 5,°C
